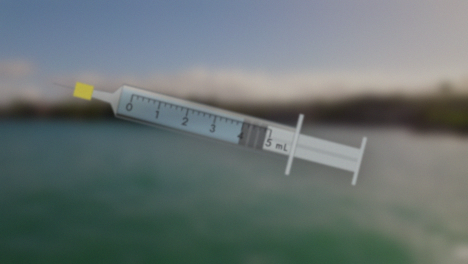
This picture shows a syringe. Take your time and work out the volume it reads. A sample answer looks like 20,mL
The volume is 4,mL
